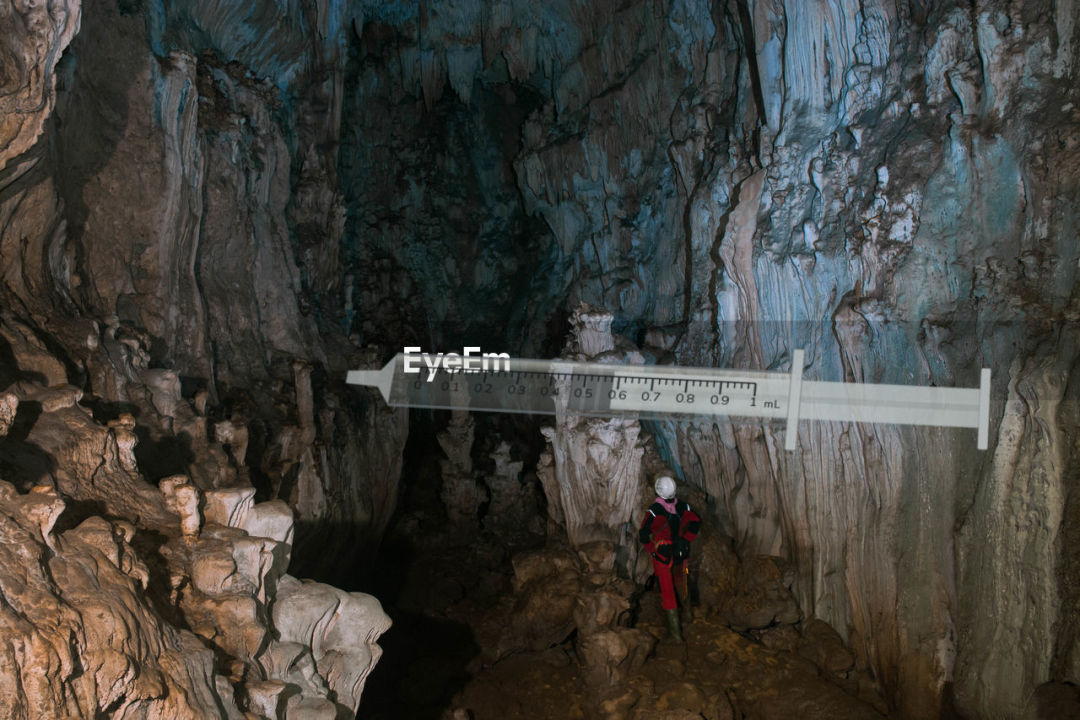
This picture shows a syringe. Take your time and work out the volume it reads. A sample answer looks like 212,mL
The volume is 0.46,mL
